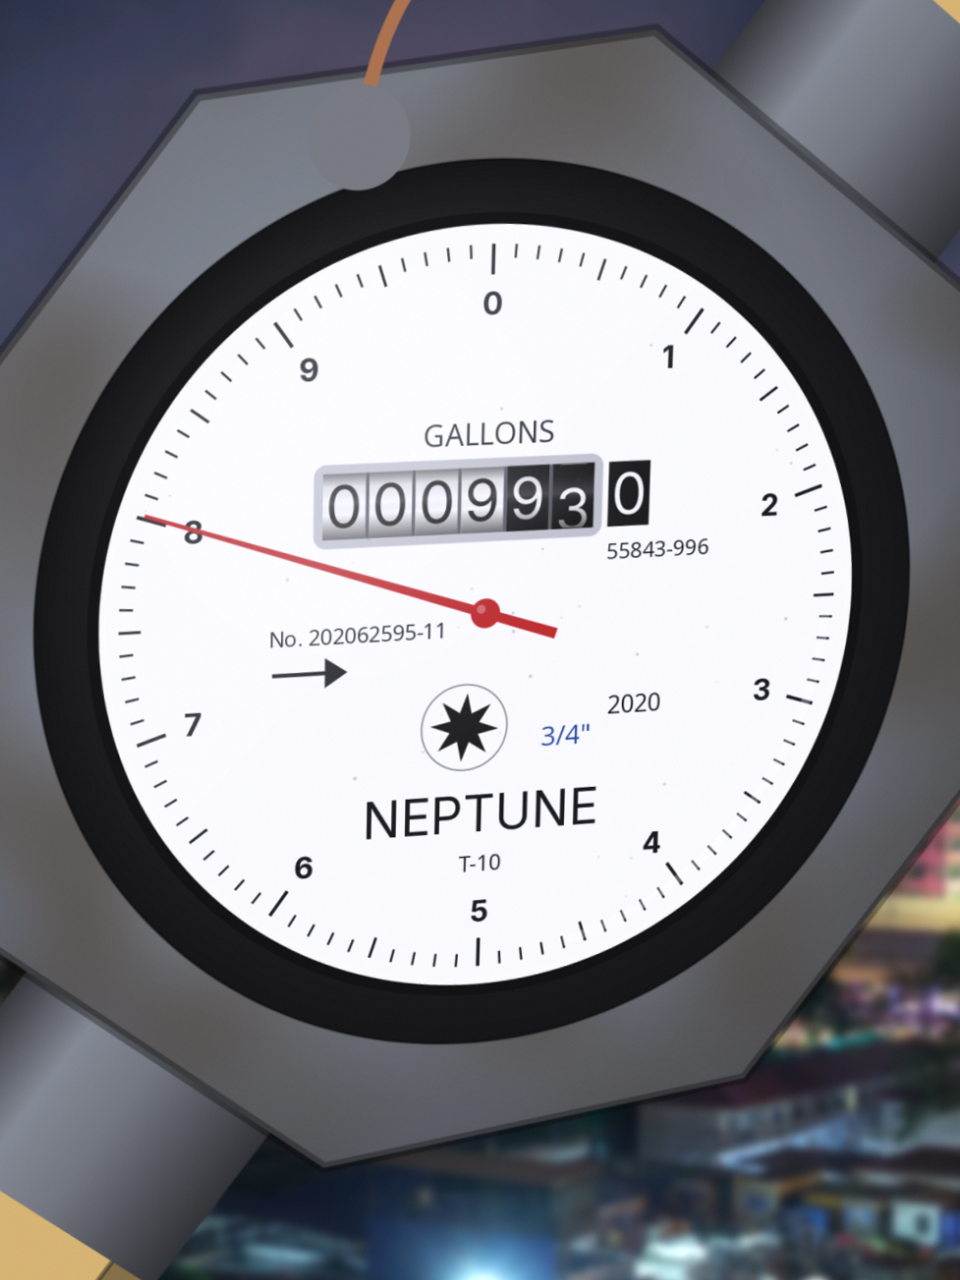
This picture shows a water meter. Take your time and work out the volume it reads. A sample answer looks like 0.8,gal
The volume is 9928.0,gal
